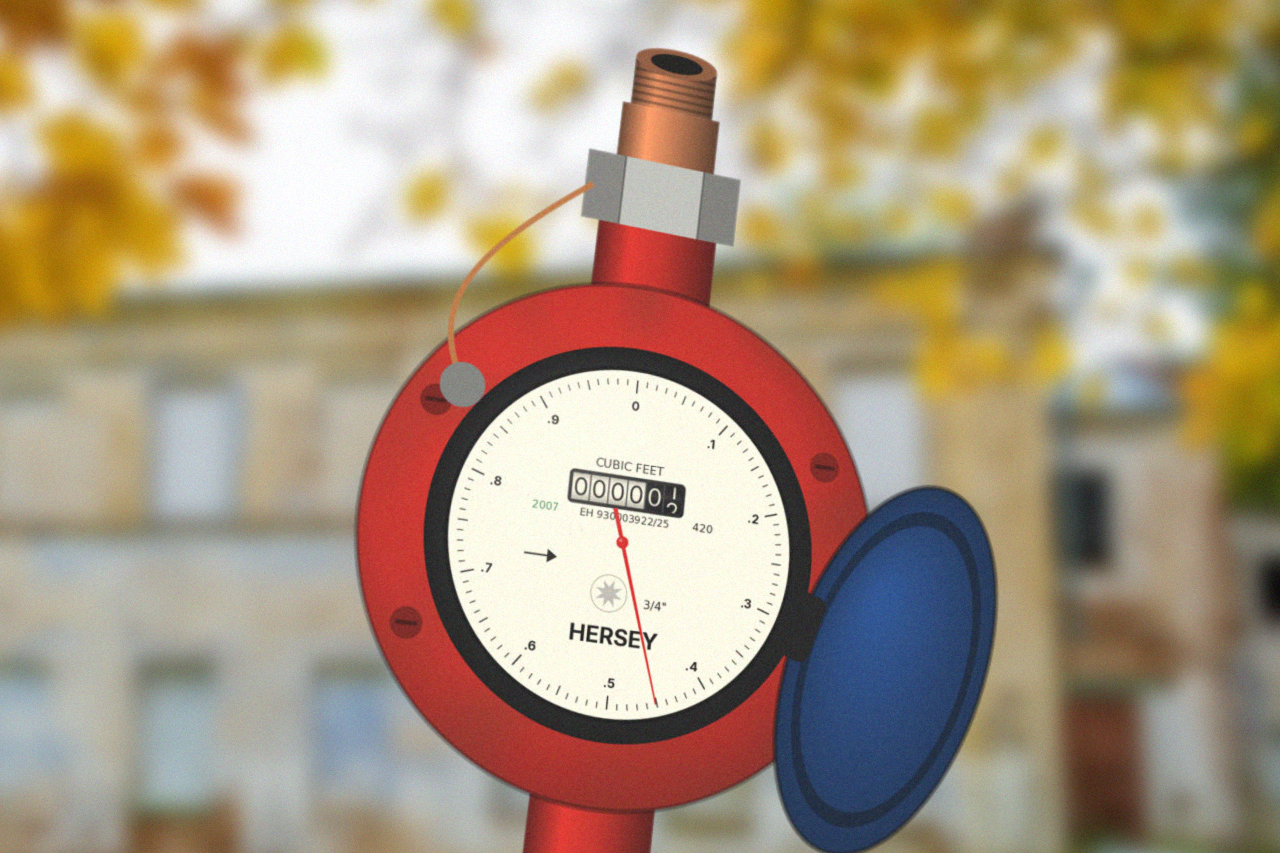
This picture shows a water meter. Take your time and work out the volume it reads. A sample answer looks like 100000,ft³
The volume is 1.45,ft³
